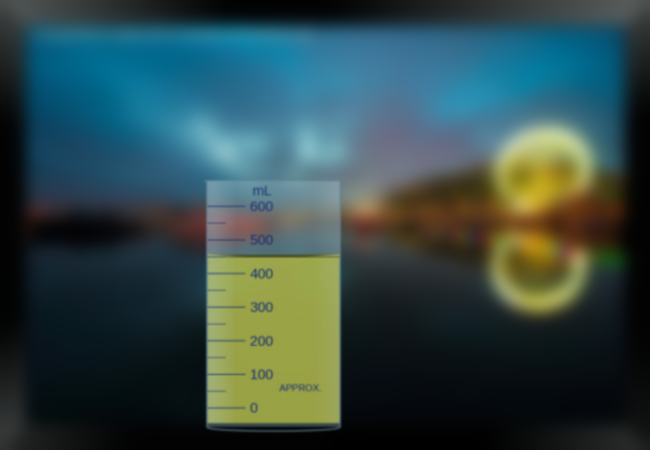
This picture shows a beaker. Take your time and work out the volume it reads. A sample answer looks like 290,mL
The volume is 450,mL
